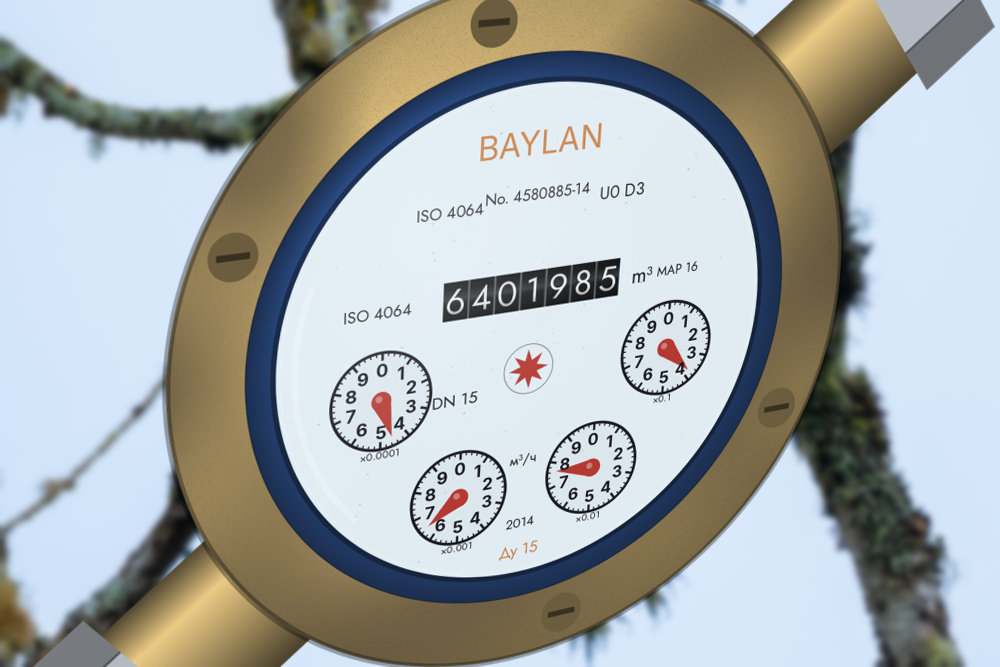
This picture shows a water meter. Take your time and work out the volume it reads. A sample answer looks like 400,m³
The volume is 6401985.3764,m³
